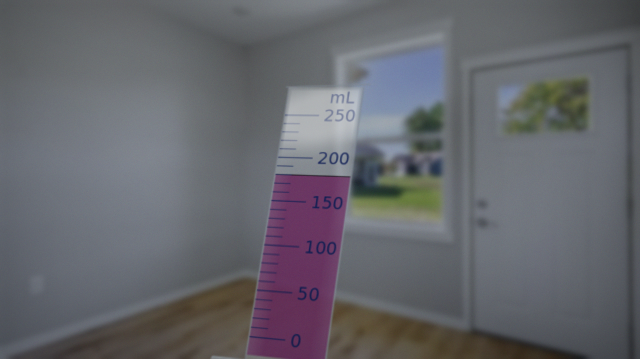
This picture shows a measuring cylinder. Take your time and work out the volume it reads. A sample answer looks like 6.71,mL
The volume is 180,mL
